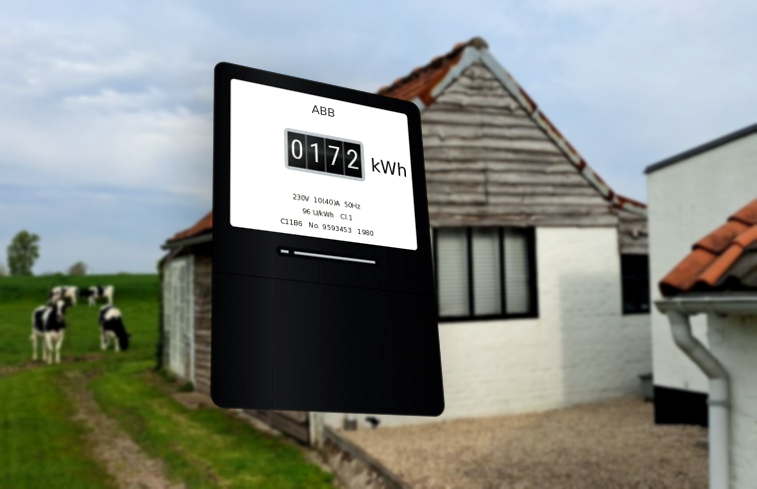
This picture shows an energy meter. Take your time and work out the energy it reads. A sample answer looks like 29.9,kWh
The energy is 172,kWh
